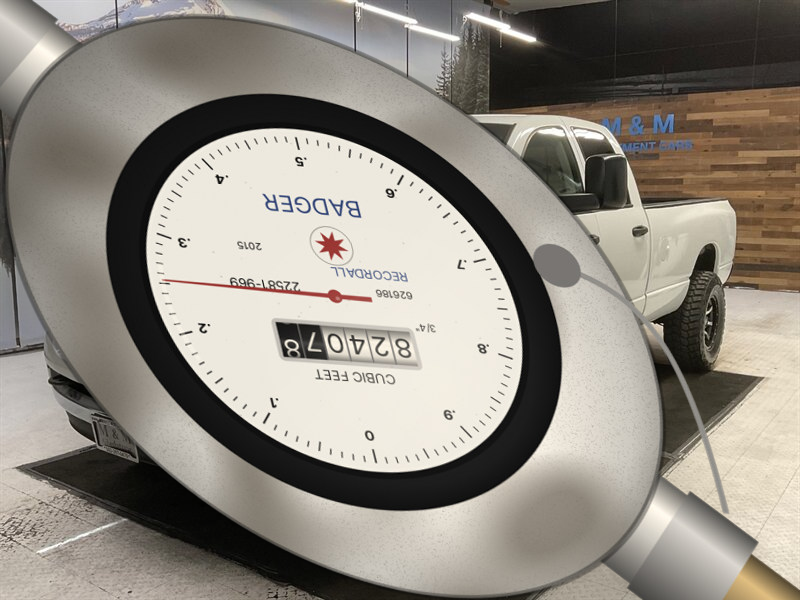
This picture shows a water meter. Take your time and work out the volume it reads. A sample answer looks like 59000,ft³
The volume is 824078.25,ft³
